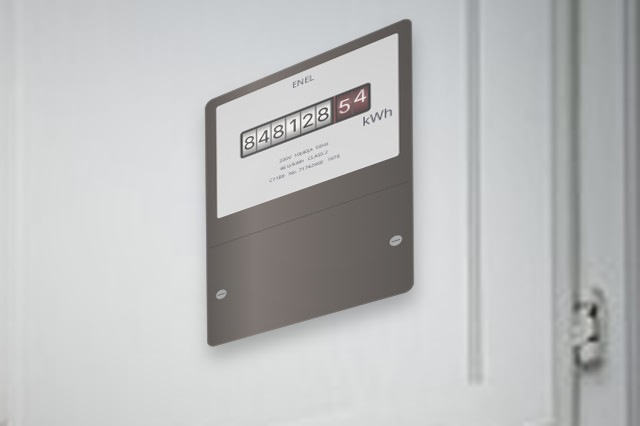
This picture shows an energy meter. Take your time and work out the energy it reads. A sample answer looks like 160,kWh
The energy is 848128.54,kWh
